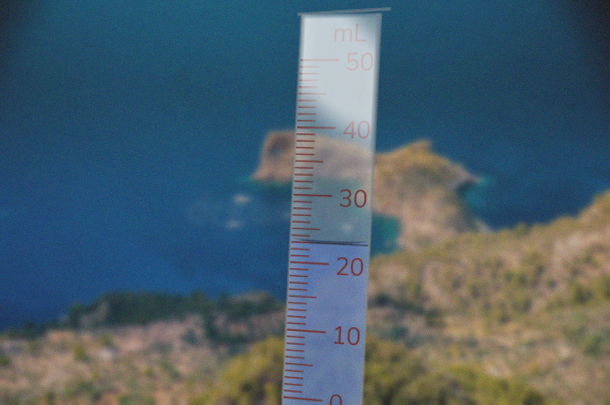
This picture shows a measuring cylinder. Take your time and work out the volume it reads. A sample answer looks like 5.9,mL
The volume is 23,mL
